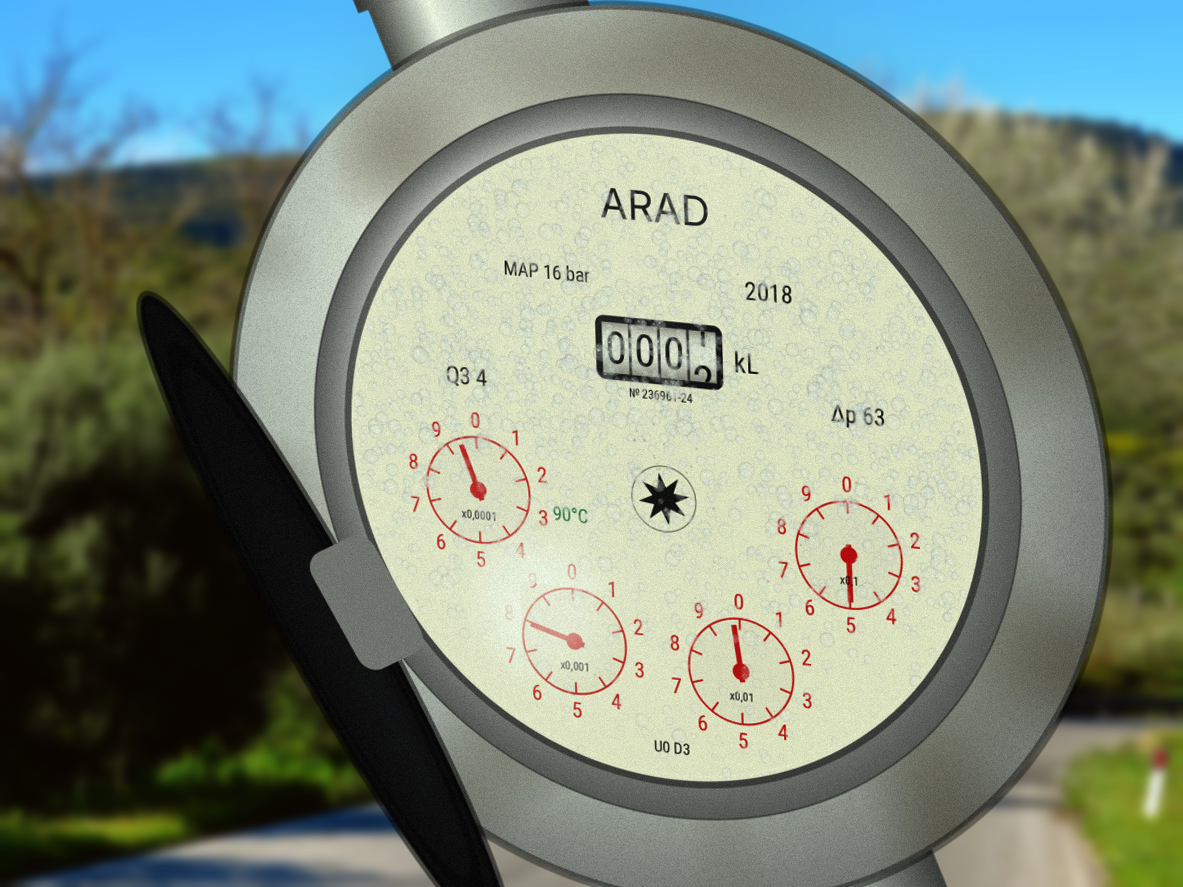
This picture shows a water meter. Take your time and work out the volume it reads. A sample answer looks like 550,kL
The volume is 1.4979,kL
